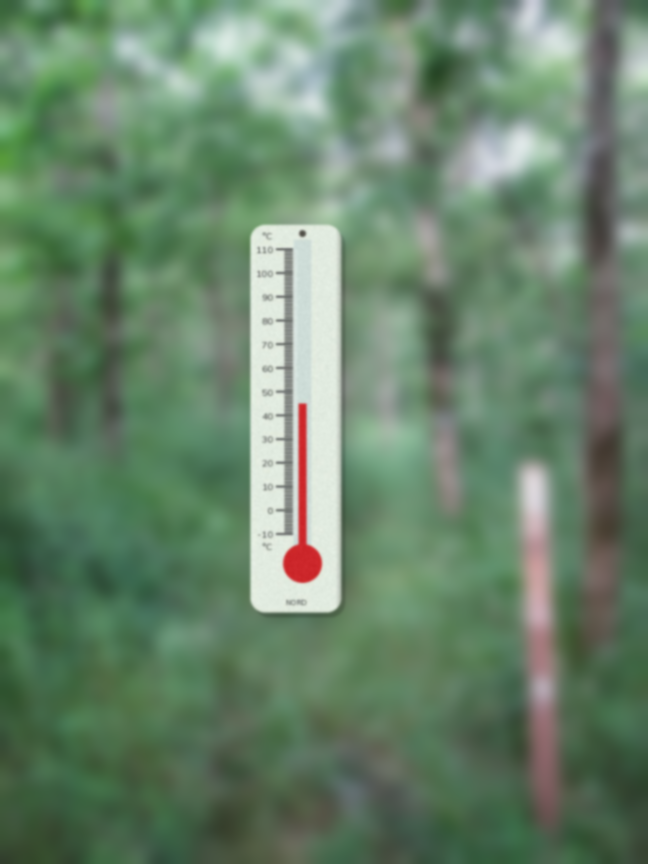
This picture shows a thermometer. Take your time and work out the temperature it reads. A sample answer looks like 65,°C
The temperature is 45,°C
